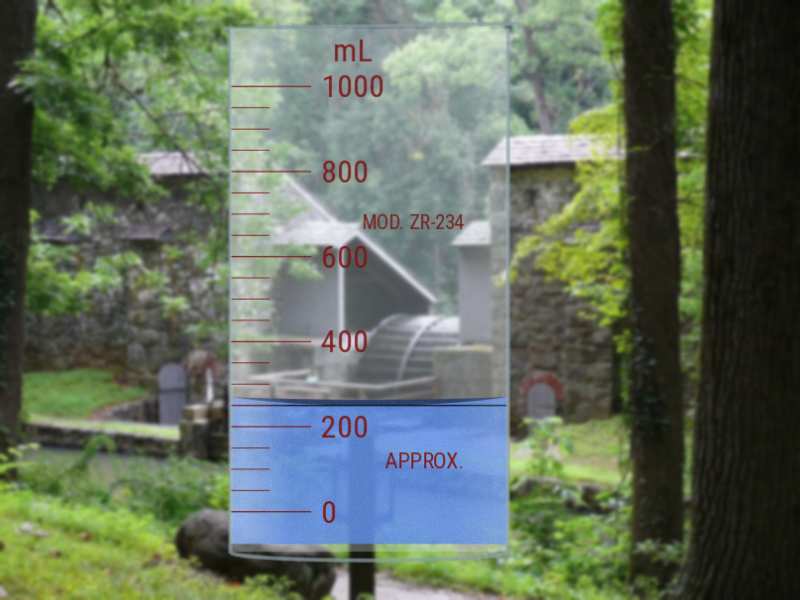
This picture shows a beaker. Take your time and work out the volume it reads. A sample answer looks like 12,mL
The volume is 250,mL
